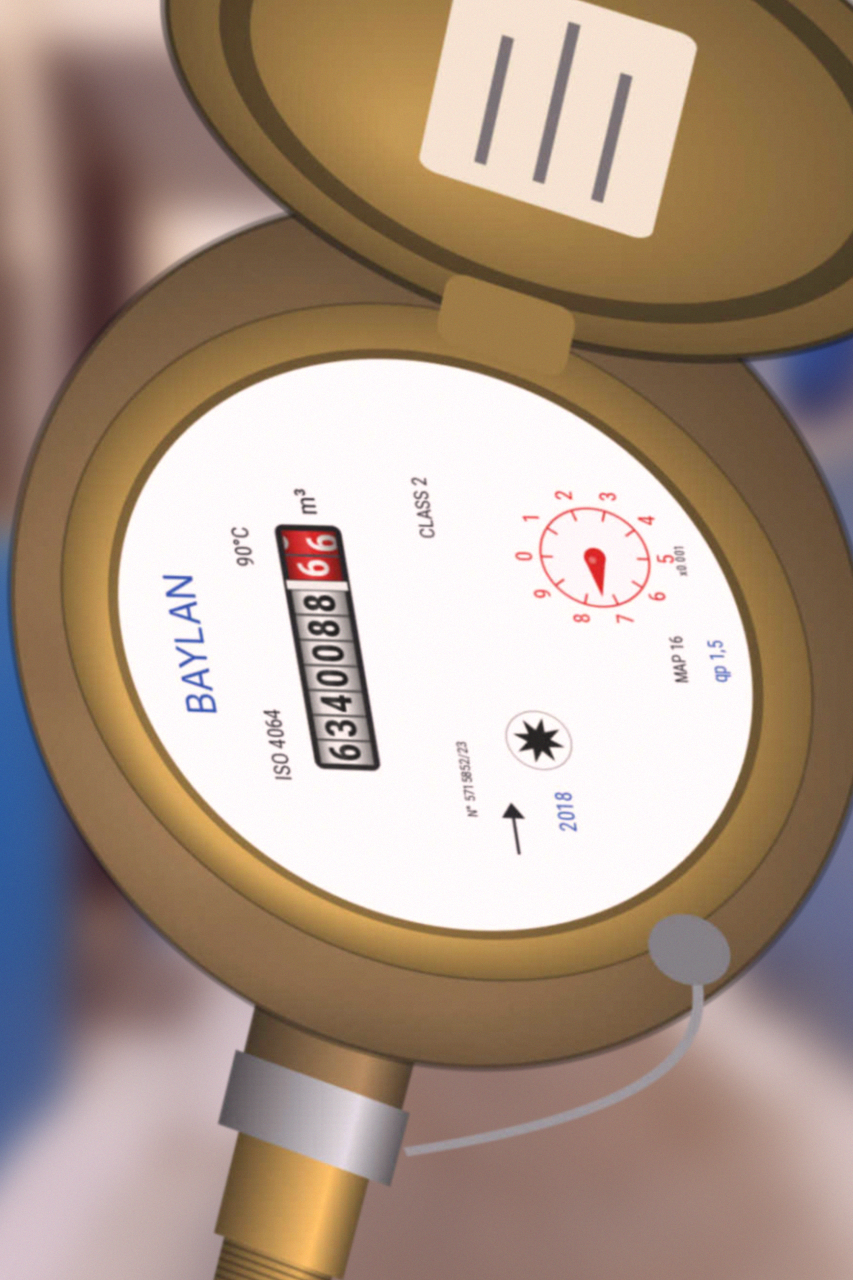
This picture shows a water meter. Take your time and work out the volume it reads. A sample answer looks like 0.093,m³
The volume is 6340088.657,m³
